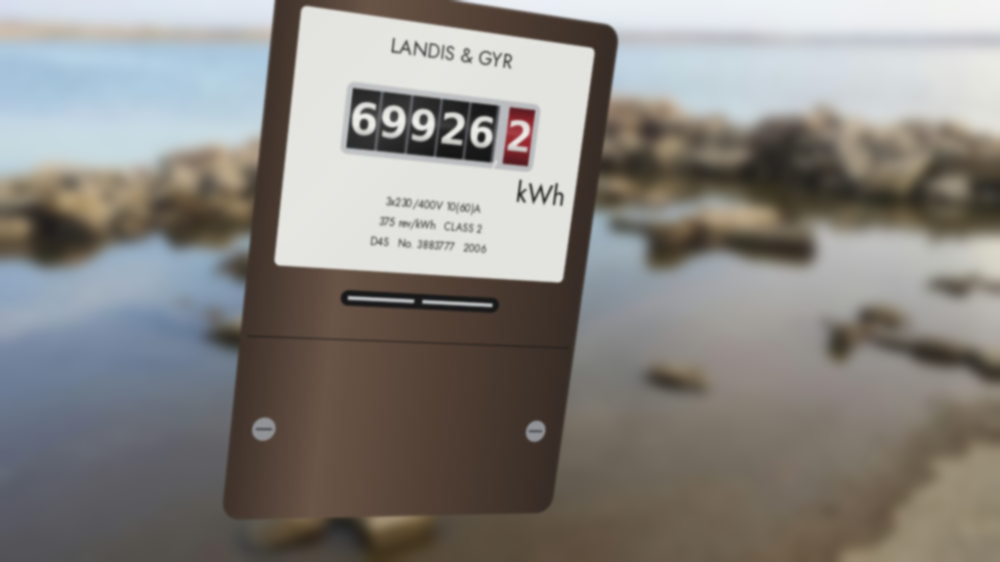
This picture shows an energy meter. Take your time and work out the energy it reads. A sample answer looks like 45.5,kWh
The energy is 69926.2,kWh
